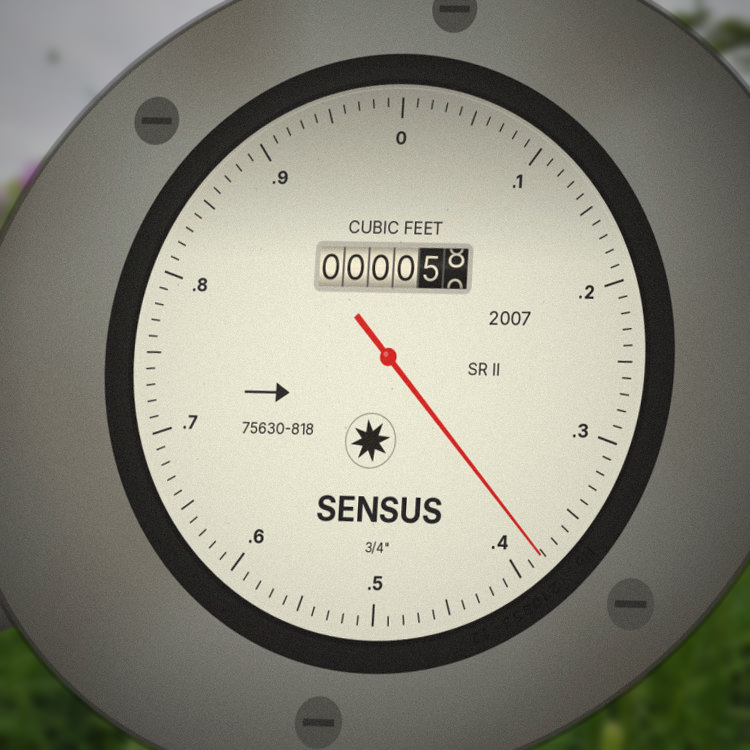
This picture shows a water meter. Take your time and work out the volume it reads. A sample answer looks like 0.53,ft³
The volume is 58.38,ft³
